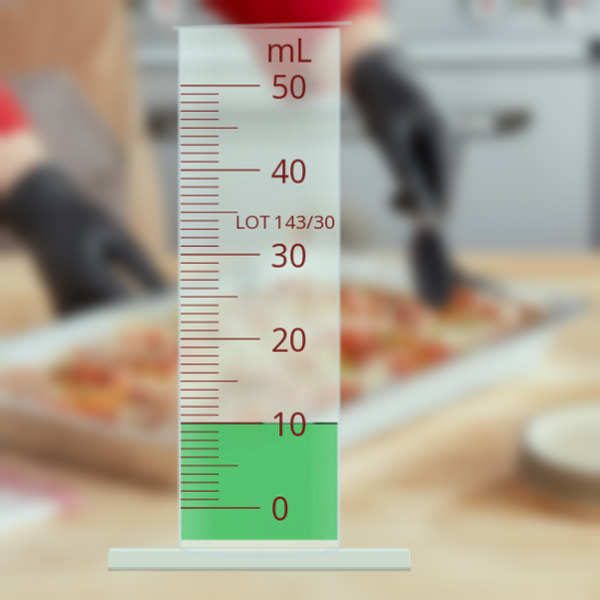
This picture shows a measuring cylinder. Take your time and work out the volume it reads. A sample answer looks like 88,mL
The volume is 10,mL
